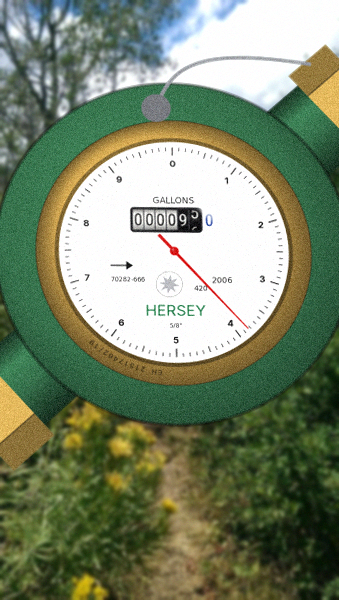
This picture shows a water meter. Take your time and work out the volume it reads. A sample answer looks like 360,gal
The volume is 953.8,gal
